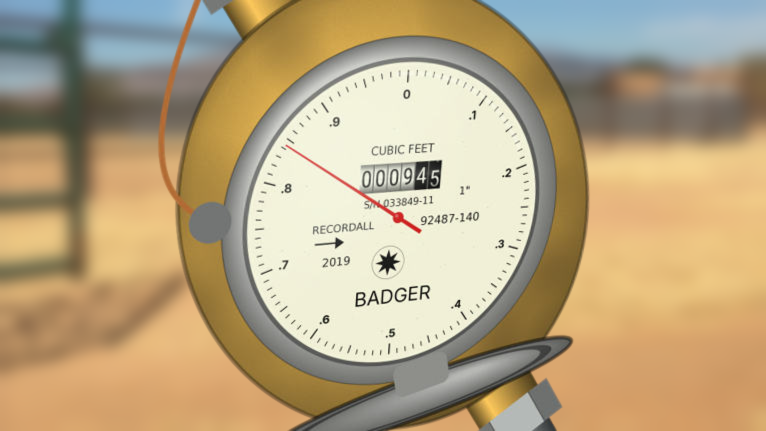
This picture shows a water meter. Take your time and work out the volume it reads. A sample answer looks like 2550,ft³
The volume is 944.84,ft³
